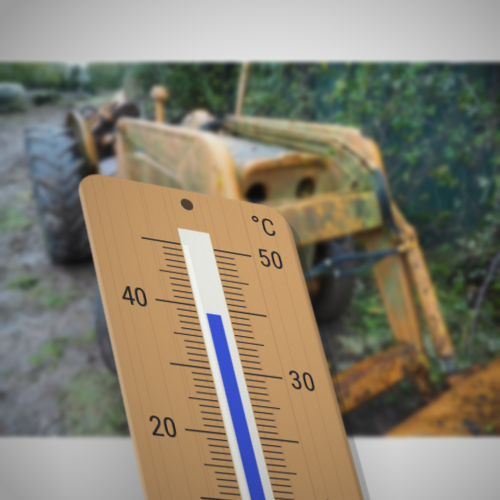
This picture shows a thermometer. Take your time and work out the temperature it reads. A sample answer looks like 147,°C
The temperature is 39,°C
